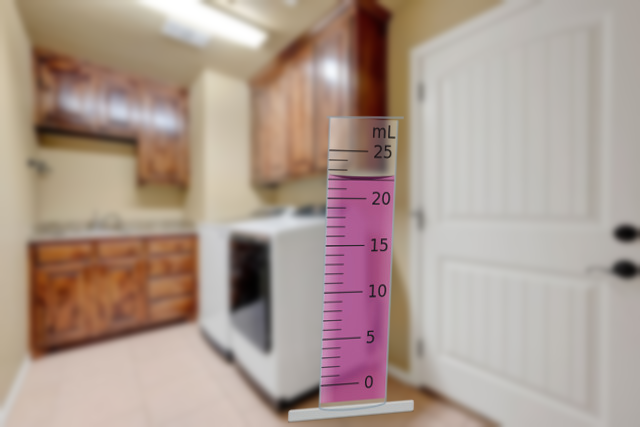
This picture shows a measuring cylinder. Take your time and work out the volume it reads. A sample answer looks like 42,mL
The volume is 22,mL
